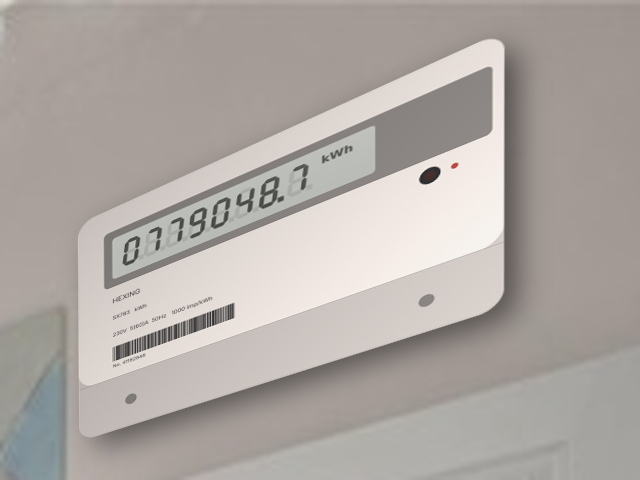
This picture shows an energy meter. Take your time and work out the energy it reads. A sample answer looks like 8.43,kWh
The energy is 779048.7,kWh
